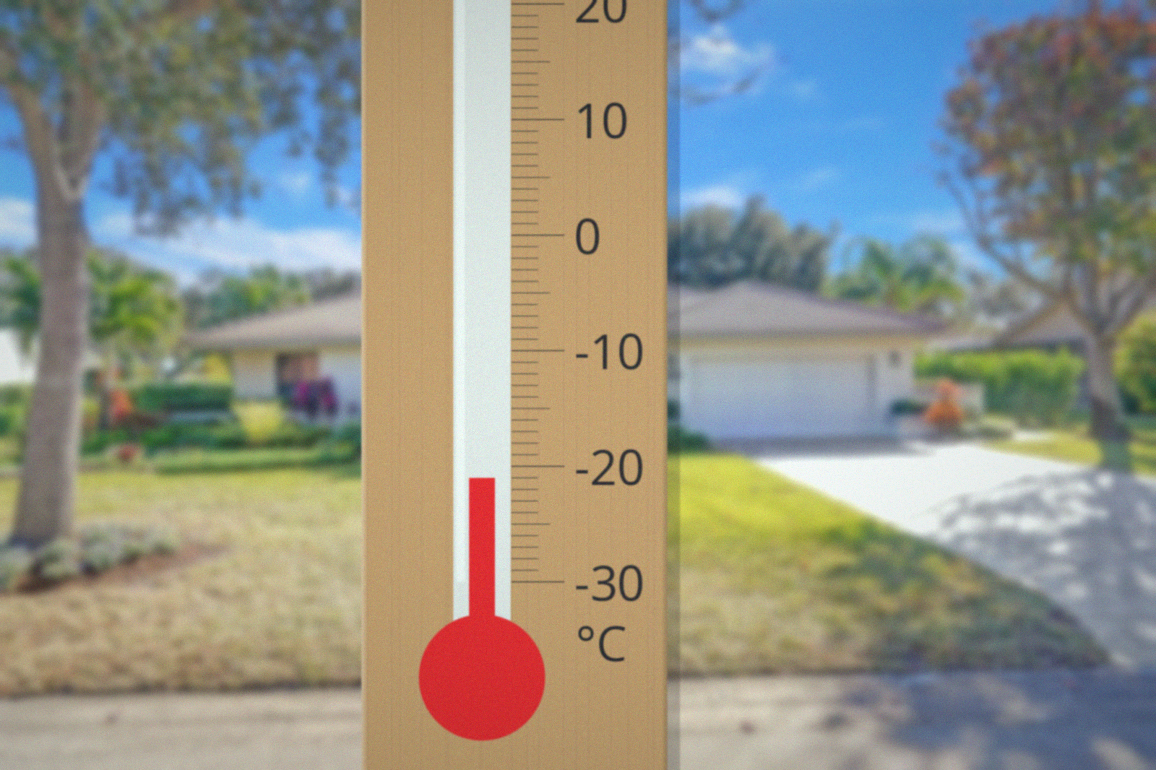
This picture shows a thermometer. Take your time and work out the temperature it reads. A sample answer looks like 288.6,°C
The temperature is -21,°C
